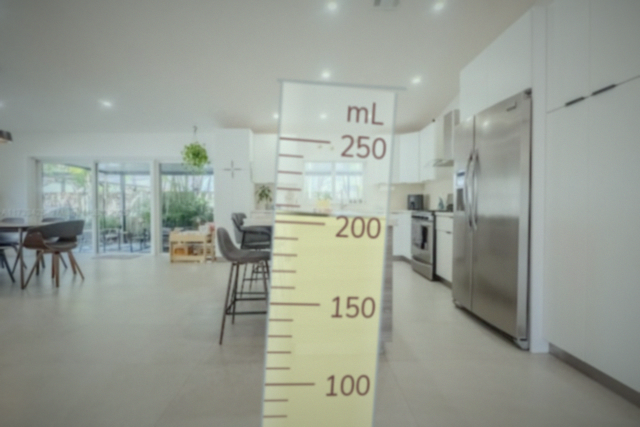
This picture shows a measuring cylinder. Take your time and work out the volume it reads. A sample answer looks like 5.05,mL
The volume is 205,mL
